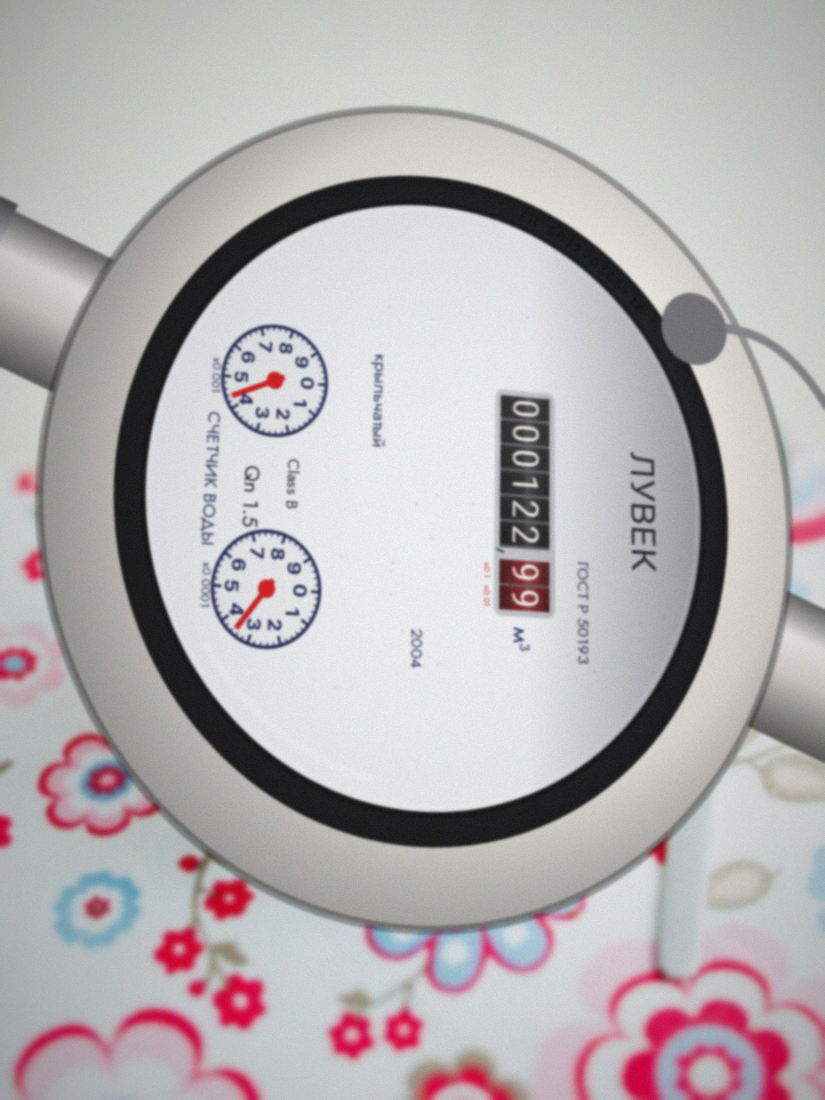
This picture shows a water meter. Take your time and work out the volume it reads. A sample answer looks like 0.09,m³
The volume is 122.9943,m³
